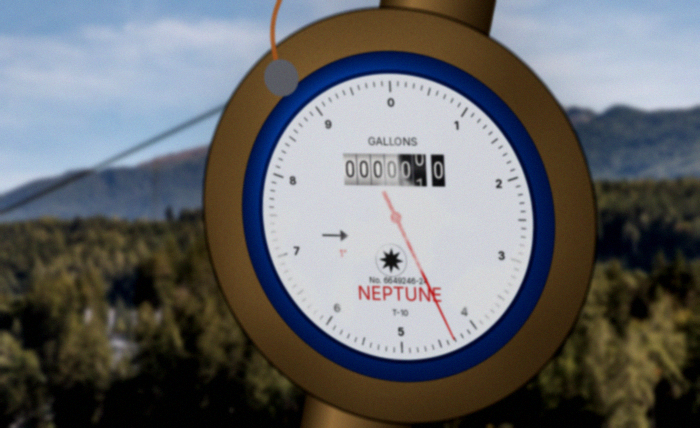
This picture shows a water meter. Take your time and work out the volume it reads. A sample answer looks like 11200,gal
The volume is 4.3,gal
